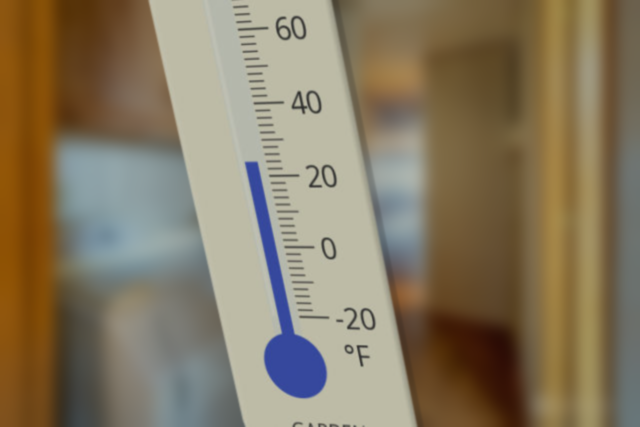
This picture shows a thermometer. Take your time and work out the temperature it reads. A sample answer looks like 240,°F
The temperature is 24,°F
